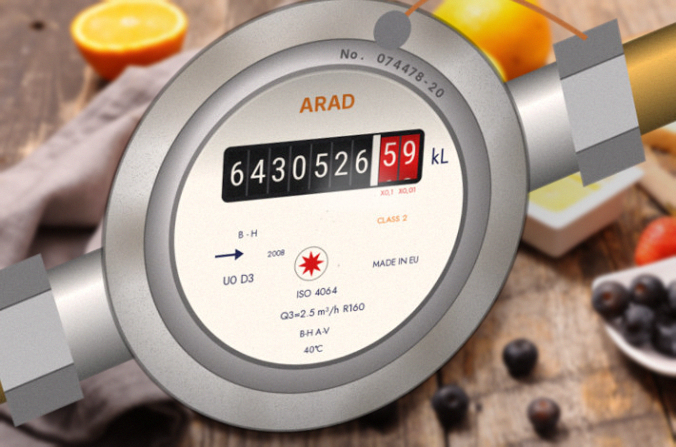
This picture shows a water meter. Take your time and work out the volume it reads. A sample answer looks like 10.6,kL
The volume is 6430526.59,kL
